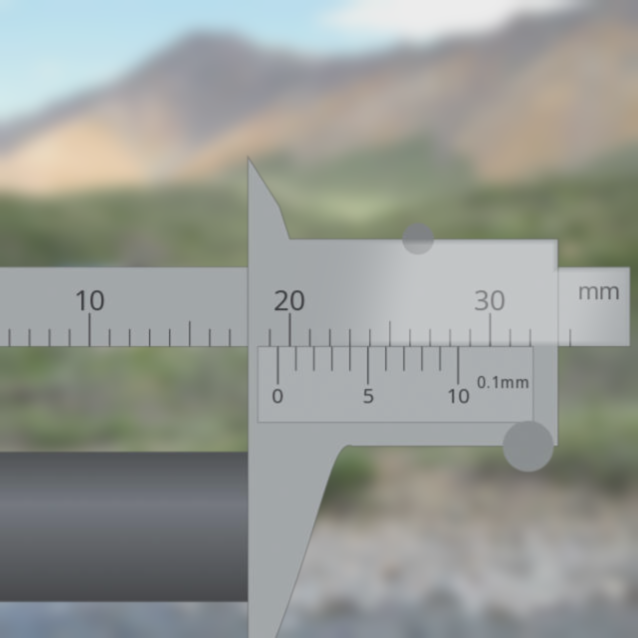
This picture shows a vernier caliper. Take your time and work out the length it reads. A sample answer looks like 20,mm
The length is 19.4,mm
